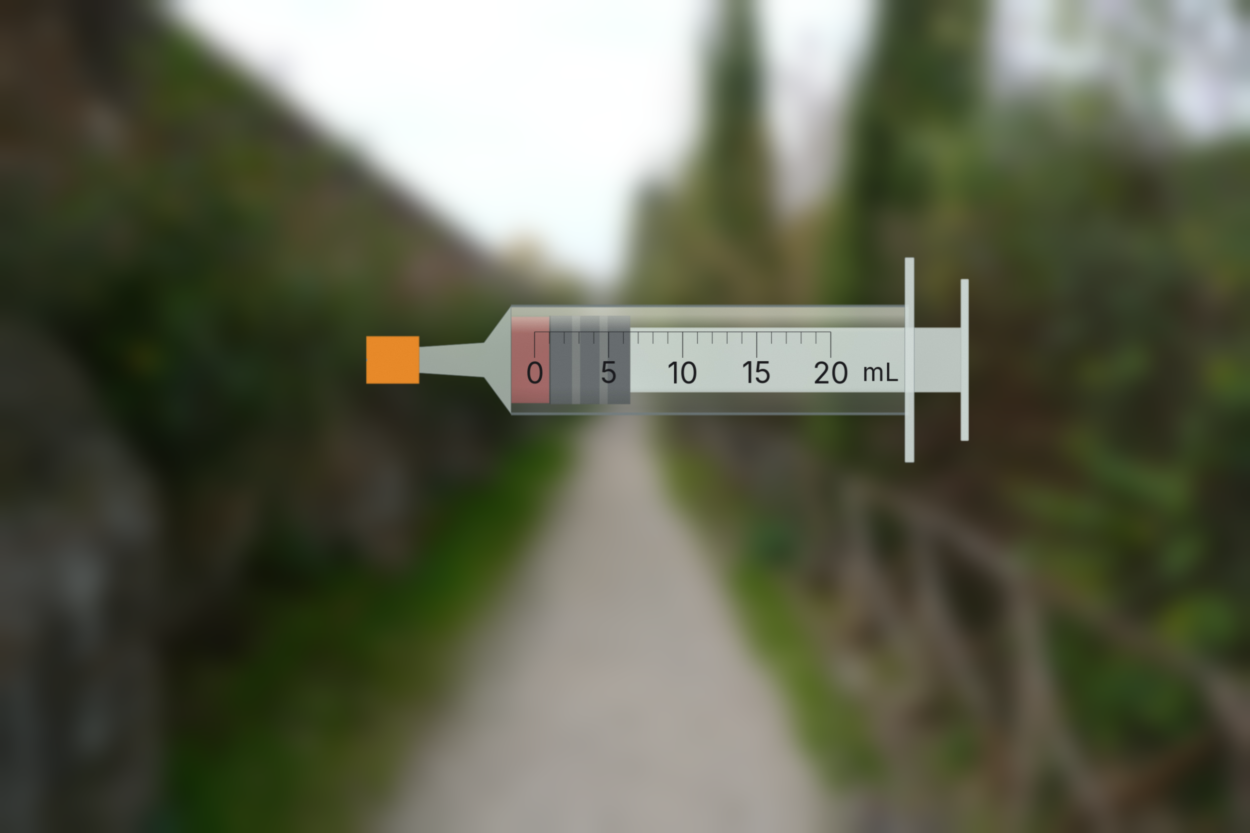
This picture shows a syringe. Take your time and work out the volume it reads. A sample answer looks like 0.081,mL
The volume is 1,mL
